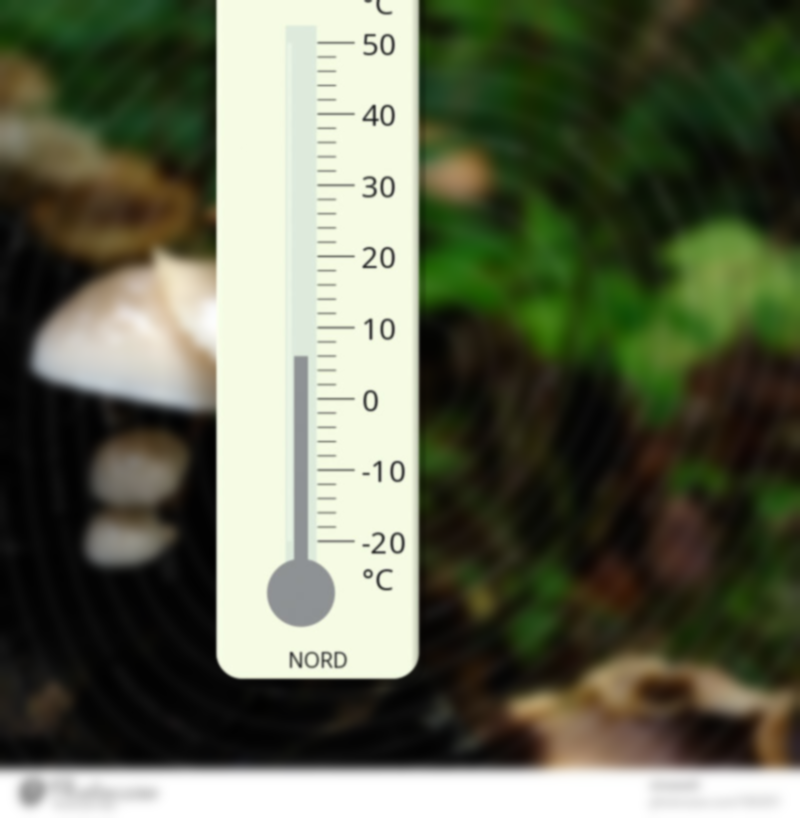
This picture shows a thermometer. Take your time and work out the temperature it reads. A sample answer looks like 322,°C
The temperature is 6,°C
